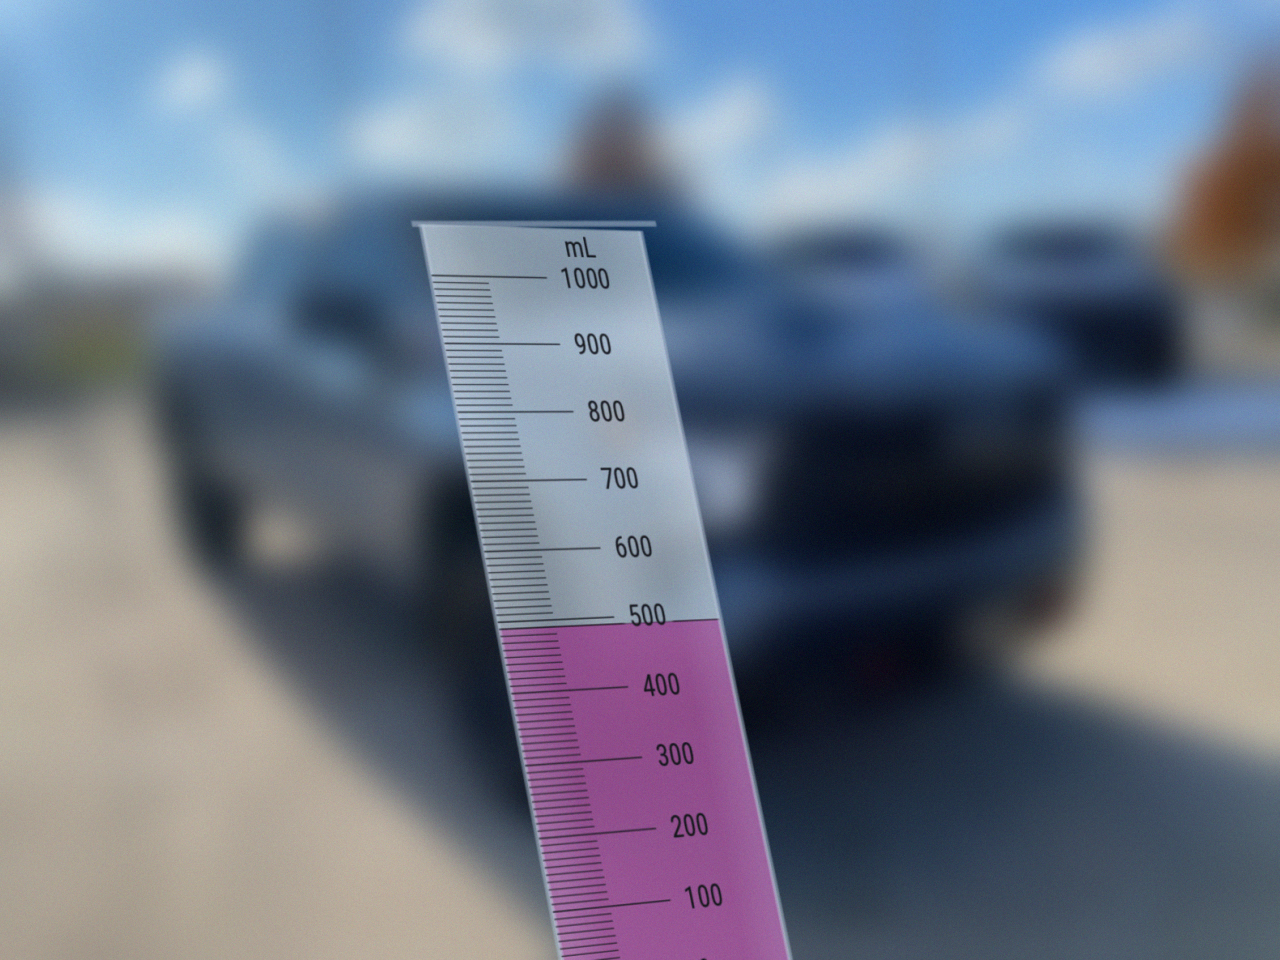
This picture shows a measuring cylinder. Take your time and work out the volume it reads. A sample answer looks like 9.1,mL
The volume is 490,mL
